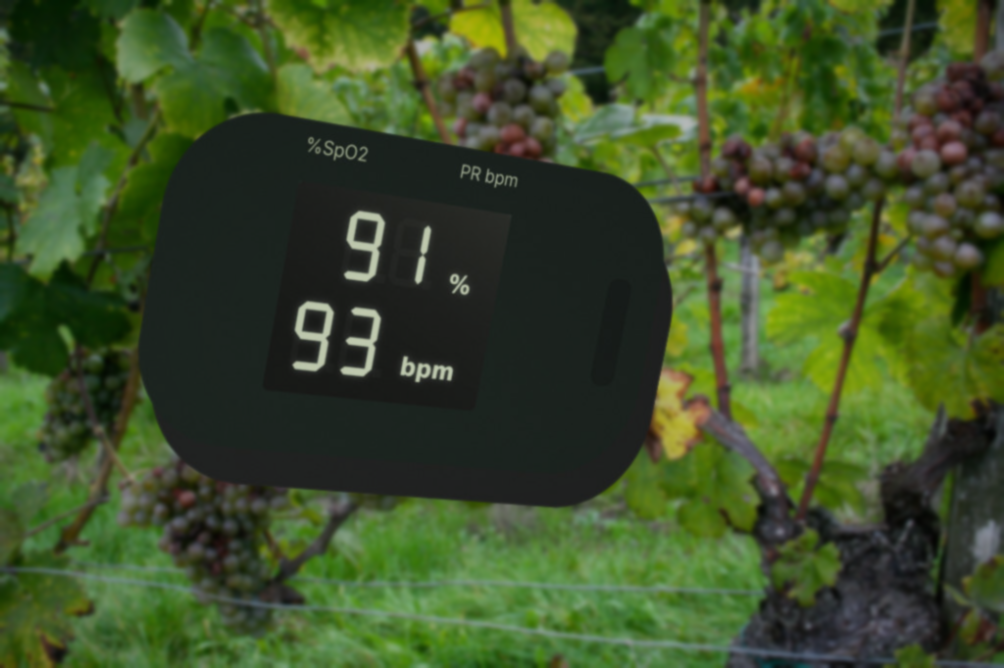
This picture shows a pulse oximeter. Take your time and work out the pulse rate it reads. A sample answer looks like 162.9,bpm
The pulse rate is 93,bpm
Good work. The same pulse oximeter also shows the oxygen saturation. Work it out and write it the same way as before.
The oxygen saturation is 91,%
